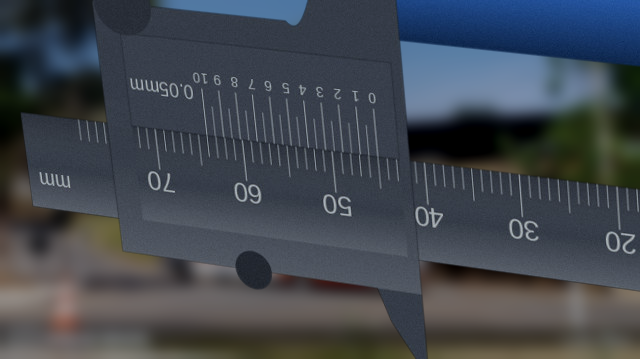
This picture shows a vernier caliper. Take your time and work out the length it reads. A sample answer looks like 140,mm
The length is 45.0,mm
